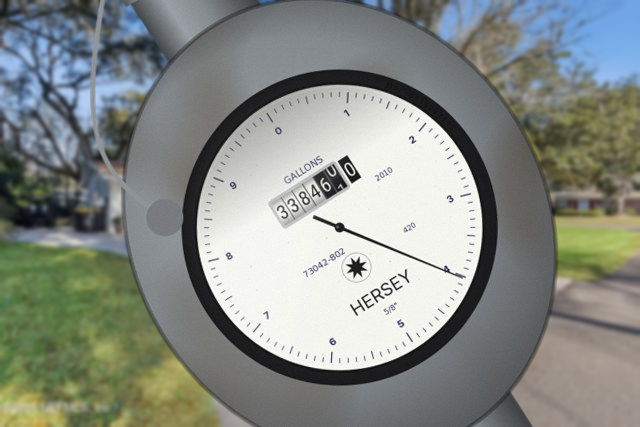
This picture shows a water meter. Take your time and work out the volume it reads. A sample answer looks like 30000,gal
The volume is 3384604.0,gal
